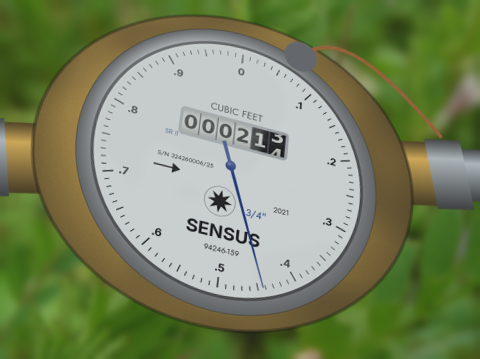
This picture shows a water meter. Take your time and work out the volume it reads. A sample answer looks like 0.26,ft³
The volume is 213.44,ft³
